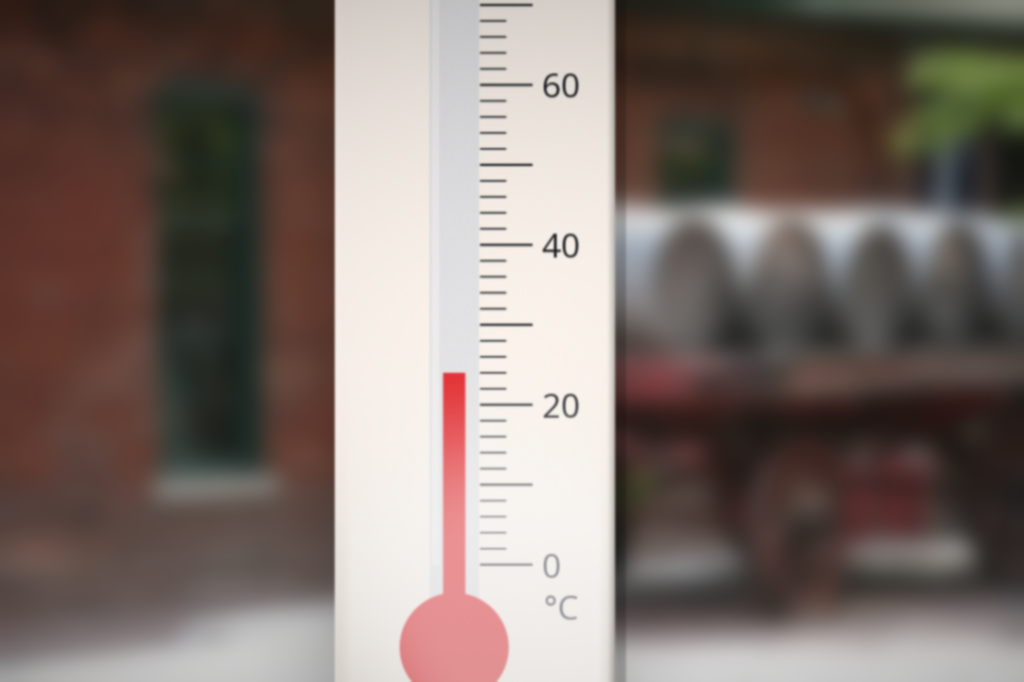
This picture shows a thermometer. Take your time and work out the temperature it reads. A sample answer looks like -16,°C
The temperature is 24,°C
